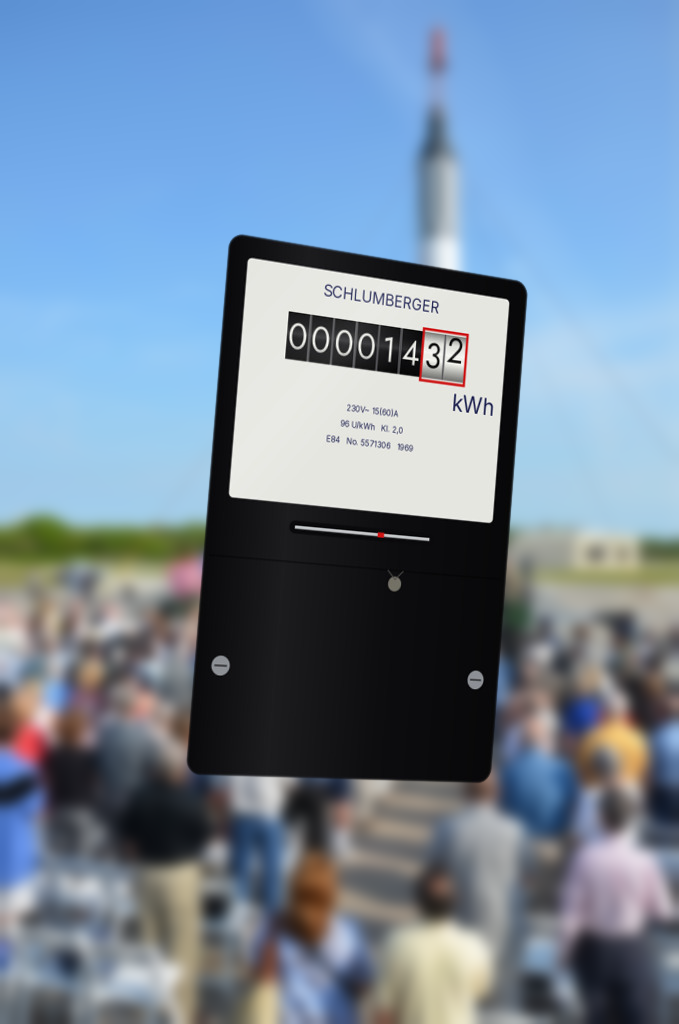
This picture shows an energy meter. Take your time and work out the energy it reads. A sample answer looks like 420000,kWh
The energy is 14.32,kWh
